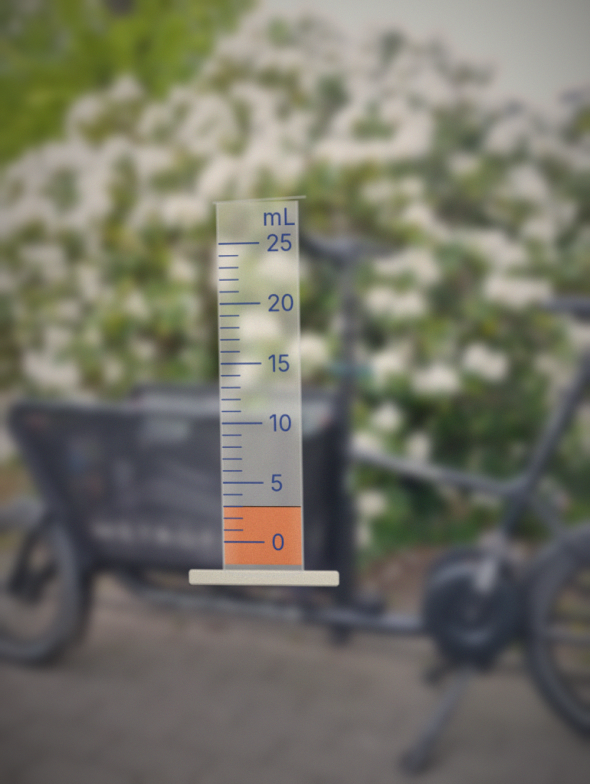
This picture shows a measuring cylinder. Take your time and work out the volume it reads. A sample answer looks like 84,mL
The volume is 3,mL
